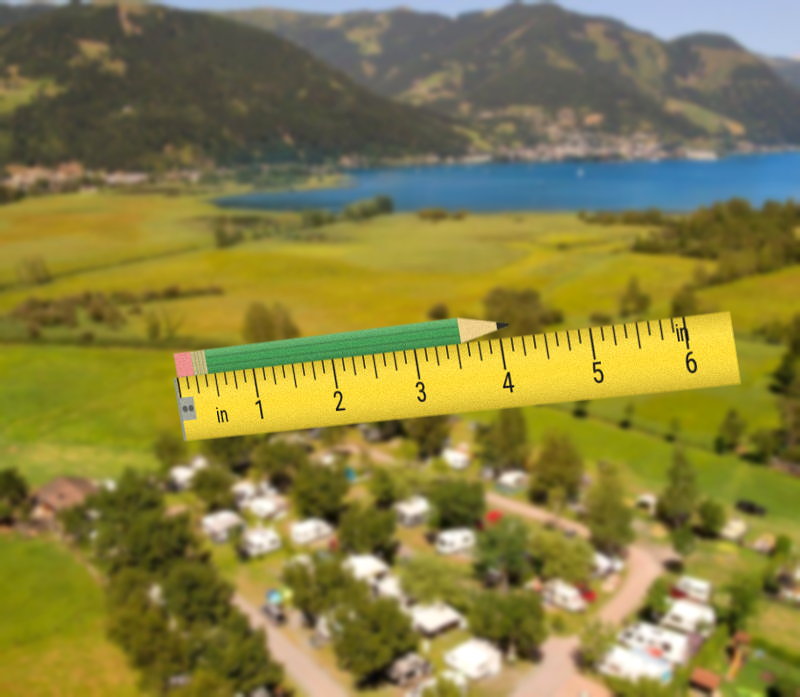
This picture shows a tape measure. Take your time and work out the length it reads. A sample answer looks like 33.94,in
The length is 4.125,in
